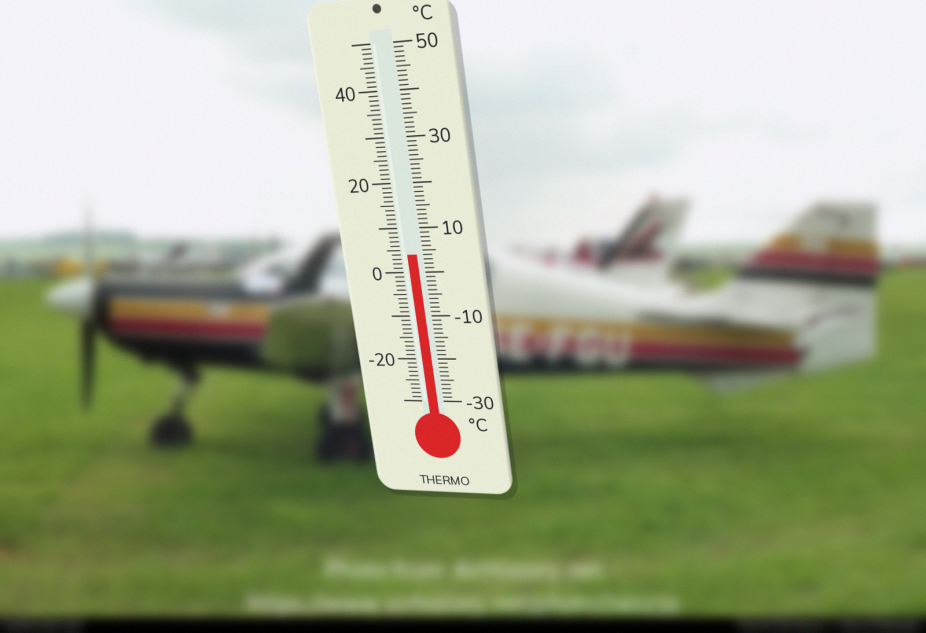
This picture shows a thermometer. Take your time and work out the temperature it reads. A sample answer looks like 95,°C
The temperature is 4,°C
